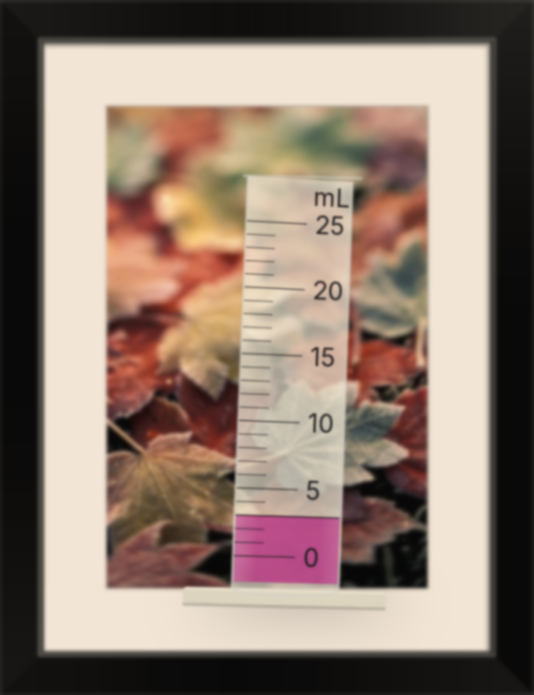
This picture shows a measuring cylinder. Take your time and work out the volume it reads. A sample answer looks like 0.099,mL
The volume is 3,mL
